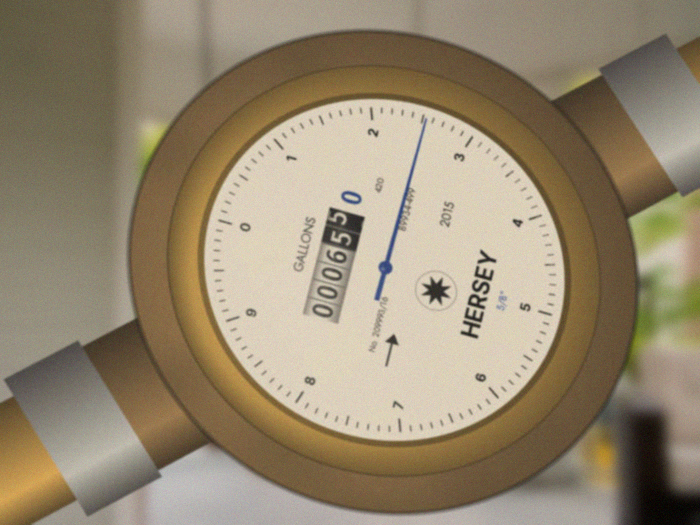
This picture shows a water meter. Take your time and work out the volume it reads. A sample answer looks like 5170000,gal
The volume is 6552.5,gal
